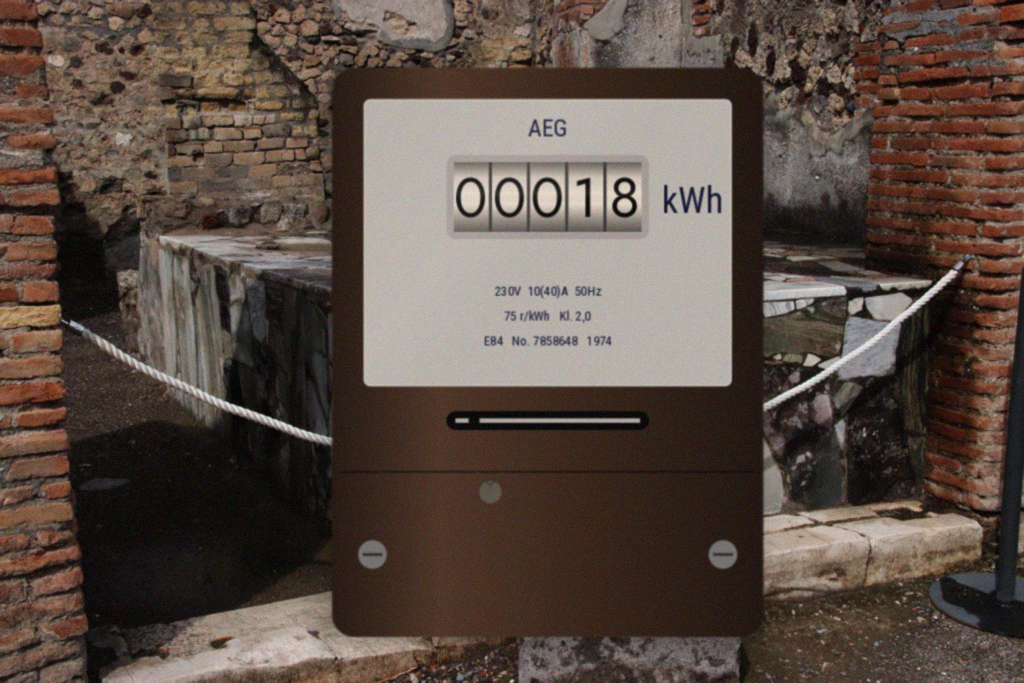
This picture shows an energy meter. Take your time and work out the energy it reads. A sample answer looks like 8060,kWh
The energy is 18,kWh
